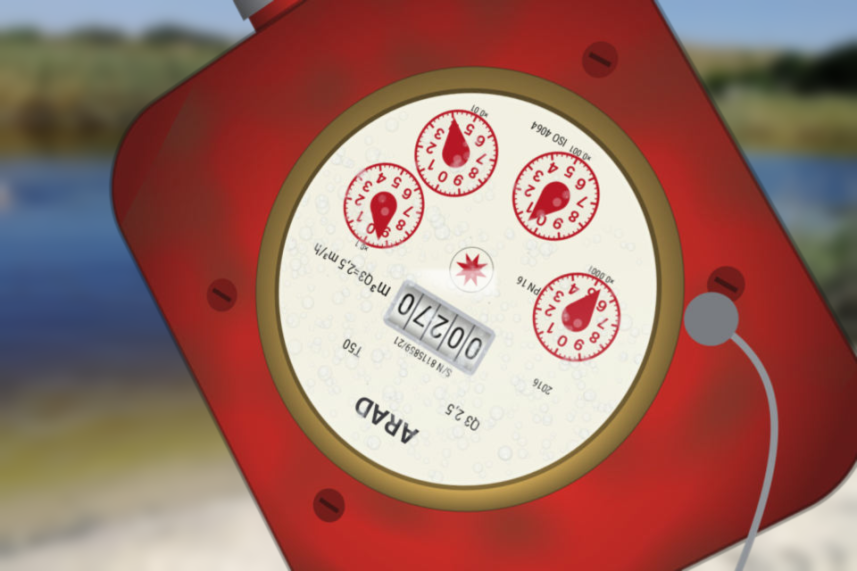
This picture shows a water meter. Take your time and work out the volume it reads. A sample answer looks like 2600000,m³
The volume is 269.9405,m³
